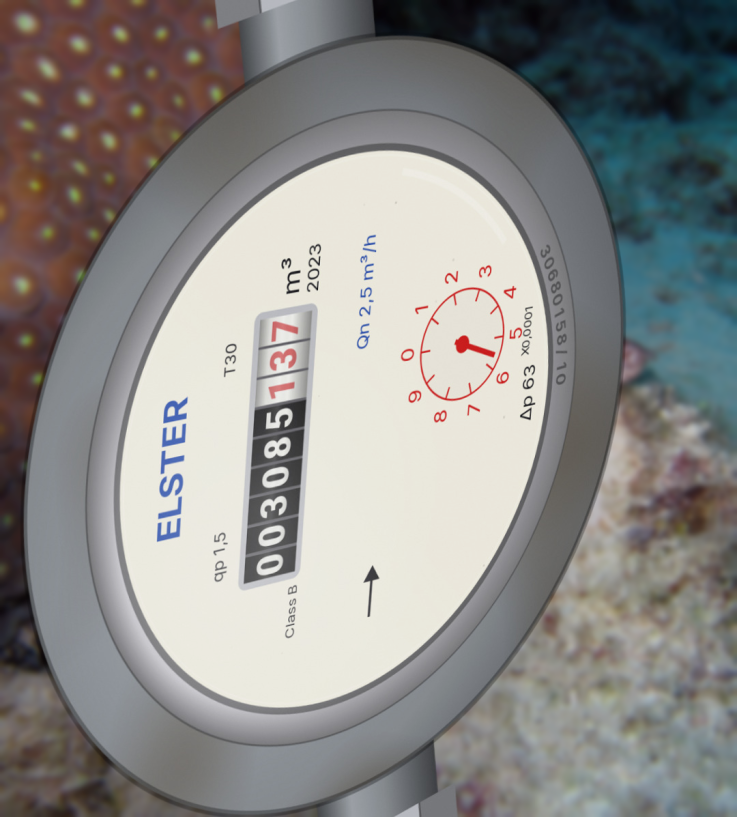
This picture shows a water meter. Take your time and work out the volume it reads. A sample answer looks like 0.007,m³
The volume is 3085.1375,m³
